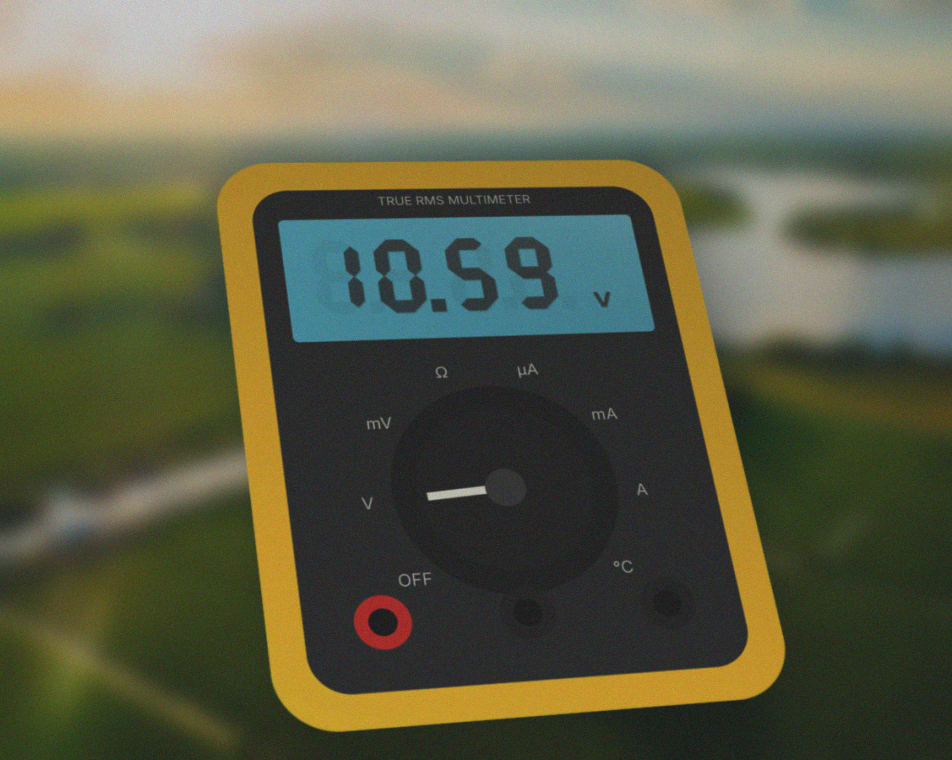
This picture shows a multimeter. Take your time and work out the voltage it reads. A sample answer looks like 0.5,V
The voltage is 10.59,V
